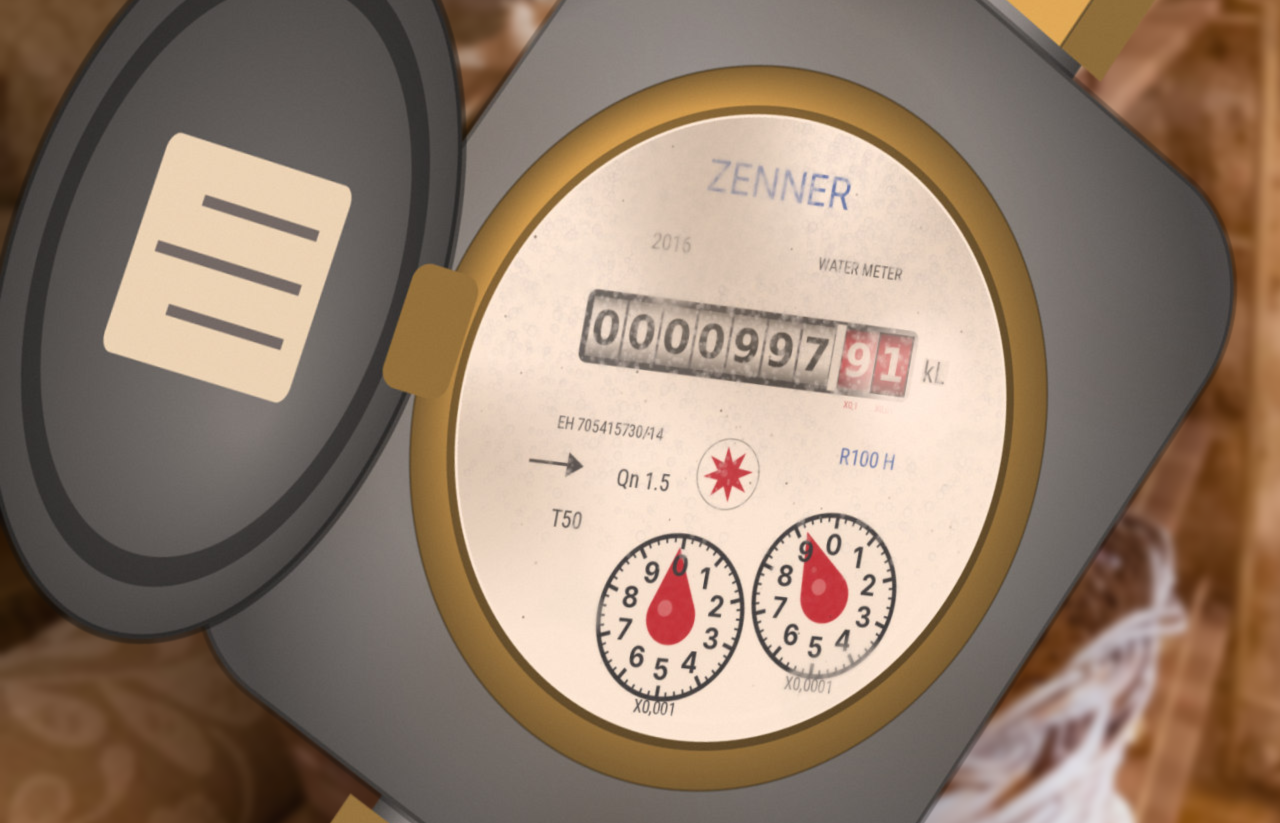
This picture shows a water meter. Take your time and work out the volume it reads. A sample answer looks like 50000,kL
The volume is 997.9099,kL
